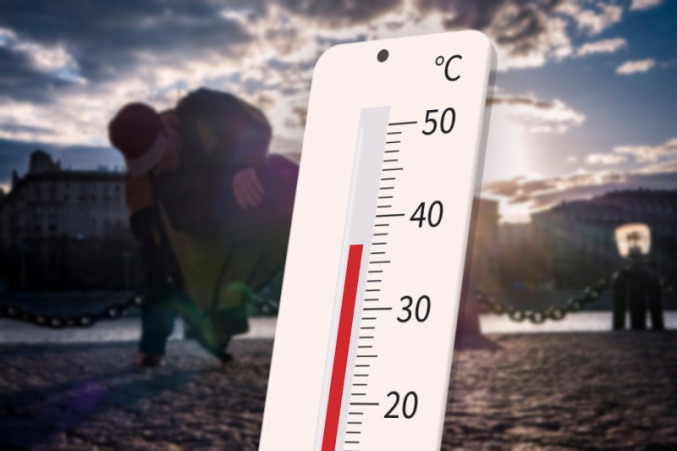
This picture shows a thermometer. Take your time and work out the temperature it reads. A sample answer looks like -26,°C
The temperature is 37,°C
